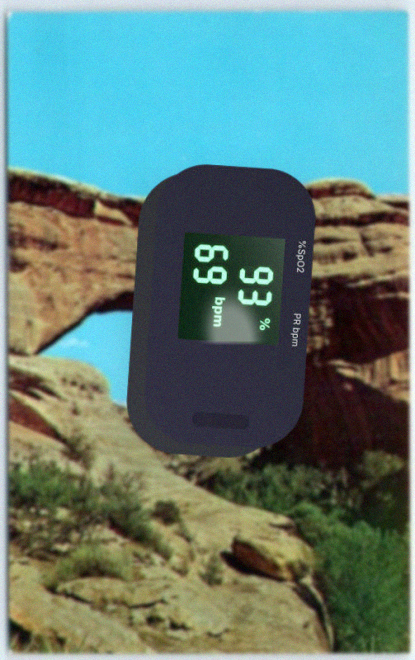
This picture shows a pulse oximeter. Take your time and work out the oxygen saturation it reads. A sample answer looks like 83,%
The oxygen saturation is 93,%
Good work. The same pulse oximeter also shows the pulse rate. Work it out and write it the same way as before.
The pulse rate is 69,bpm
